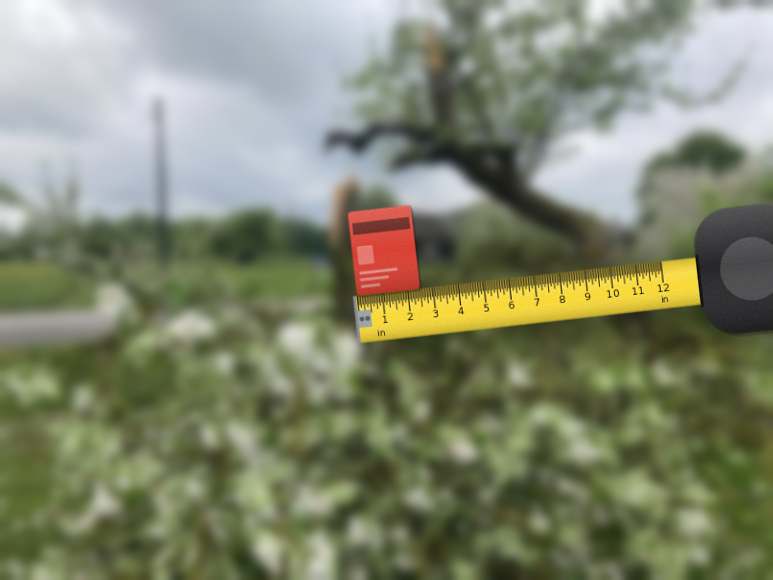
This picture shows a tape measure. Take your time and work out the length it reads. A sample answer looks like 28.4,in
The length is 2.5,in
